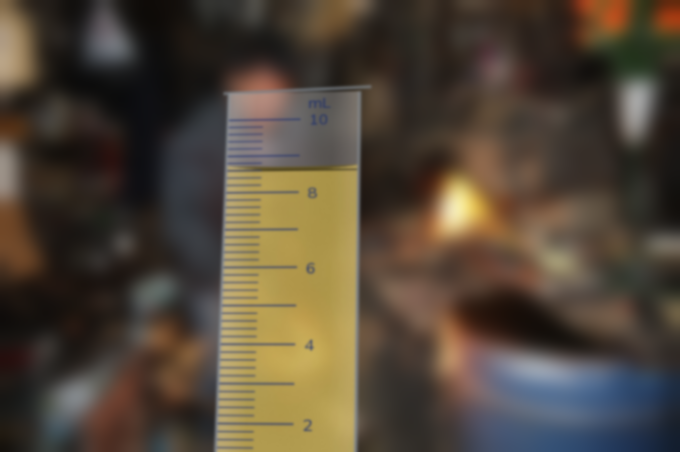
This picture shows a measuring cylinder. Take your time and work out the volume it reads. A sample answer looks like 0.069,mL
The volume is 8.6,mL
